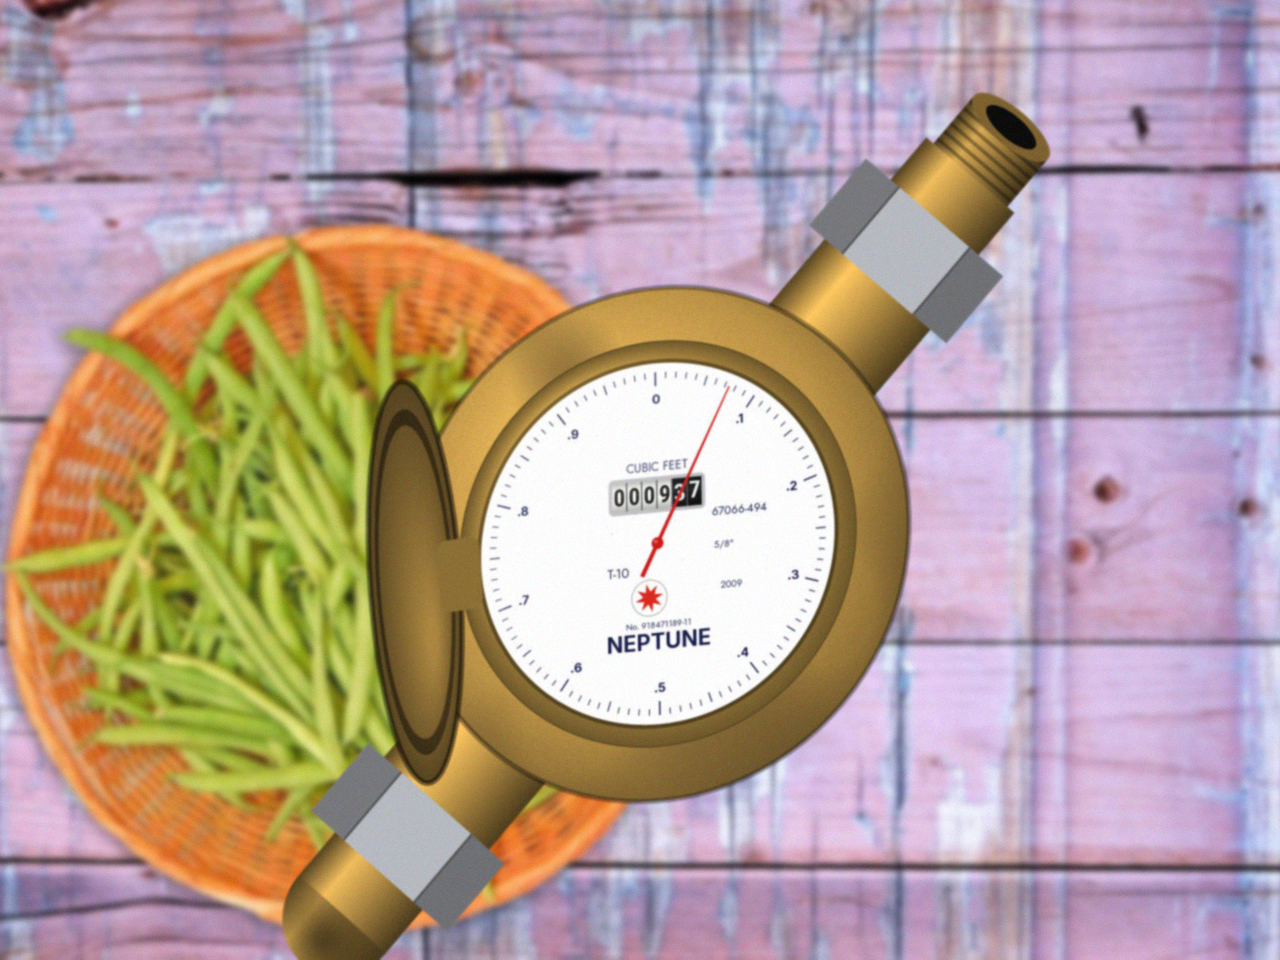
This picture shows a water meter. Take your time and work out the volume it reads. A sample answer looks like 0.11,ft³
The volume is 937.07,ft³
